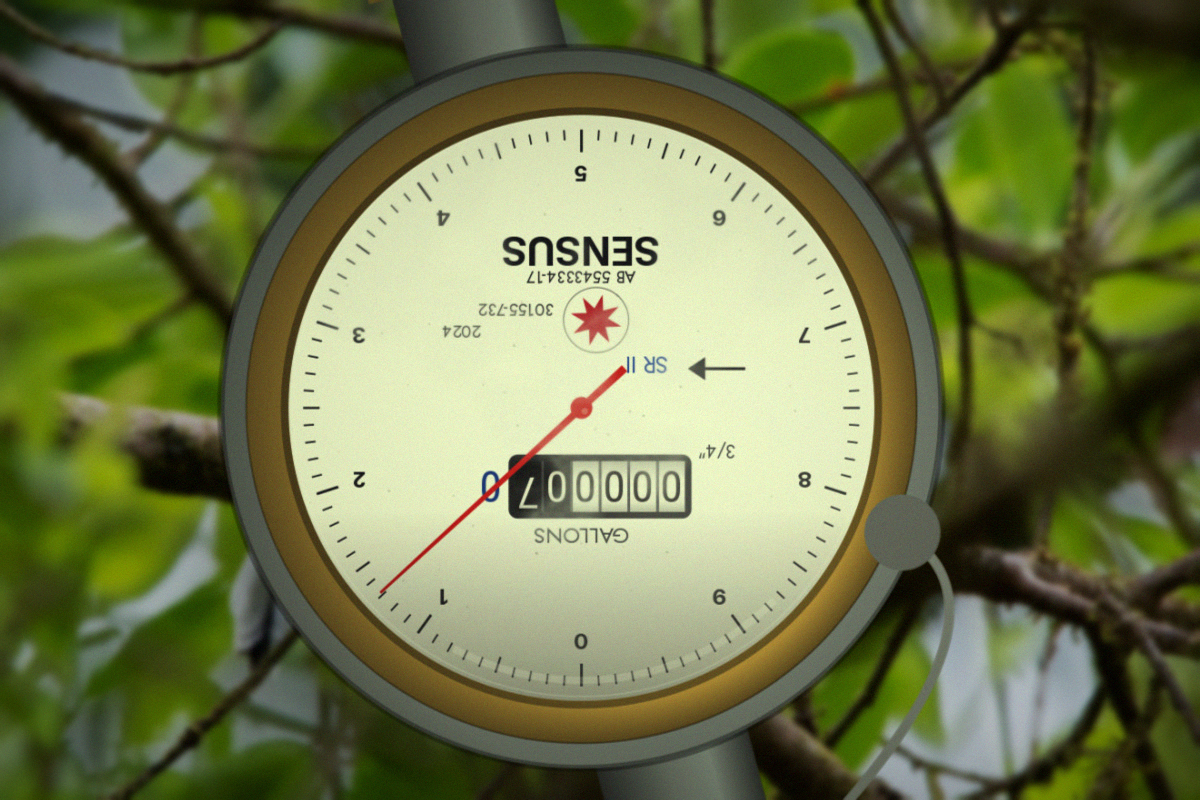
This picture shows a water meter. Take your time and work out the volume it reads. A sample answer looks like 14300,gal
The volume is 71.3,gal
